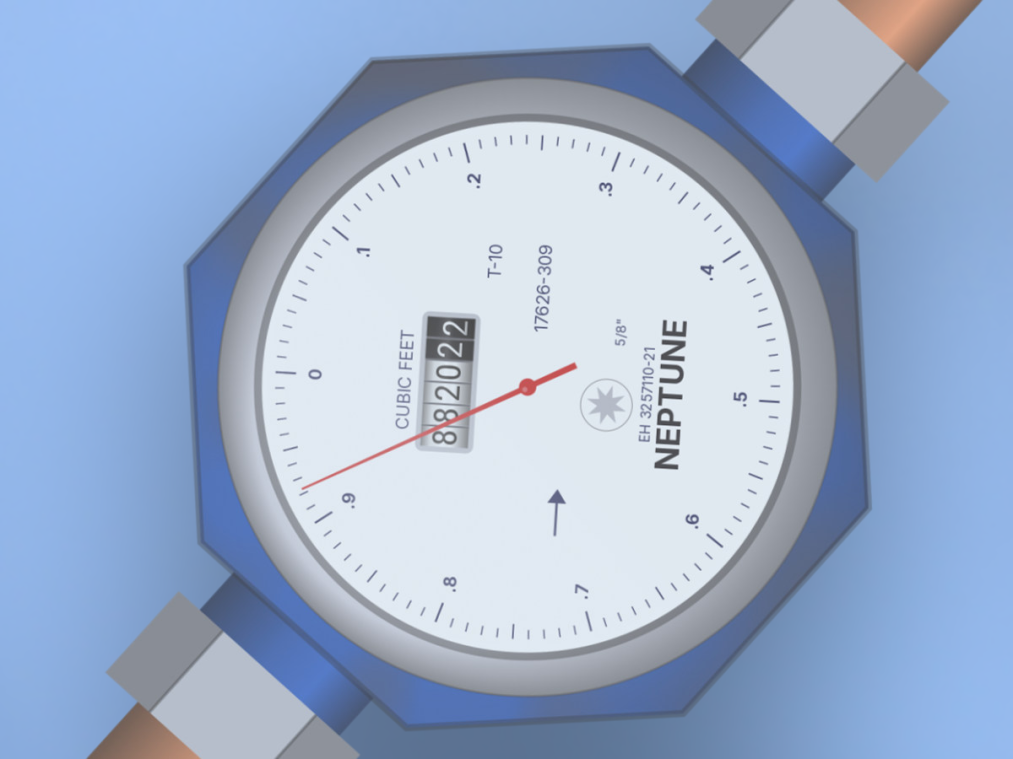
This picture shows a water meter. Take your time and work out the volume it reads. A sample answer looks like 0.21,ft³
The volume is 882021.92,ft³
